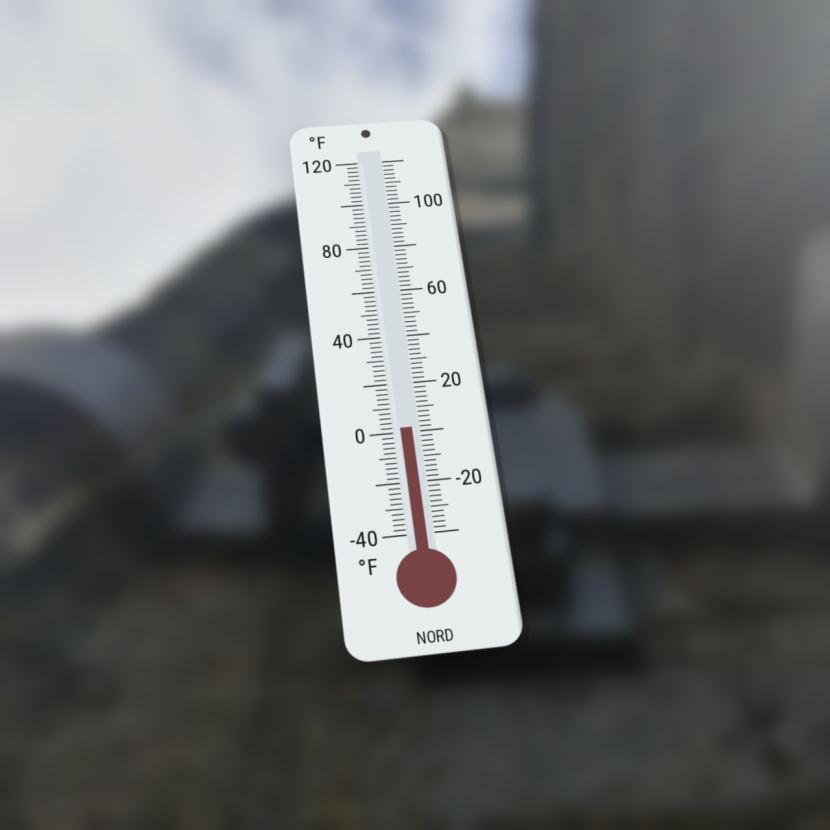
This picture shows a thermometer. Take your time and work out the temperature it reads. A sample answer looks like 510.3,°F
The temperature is 2,°F
